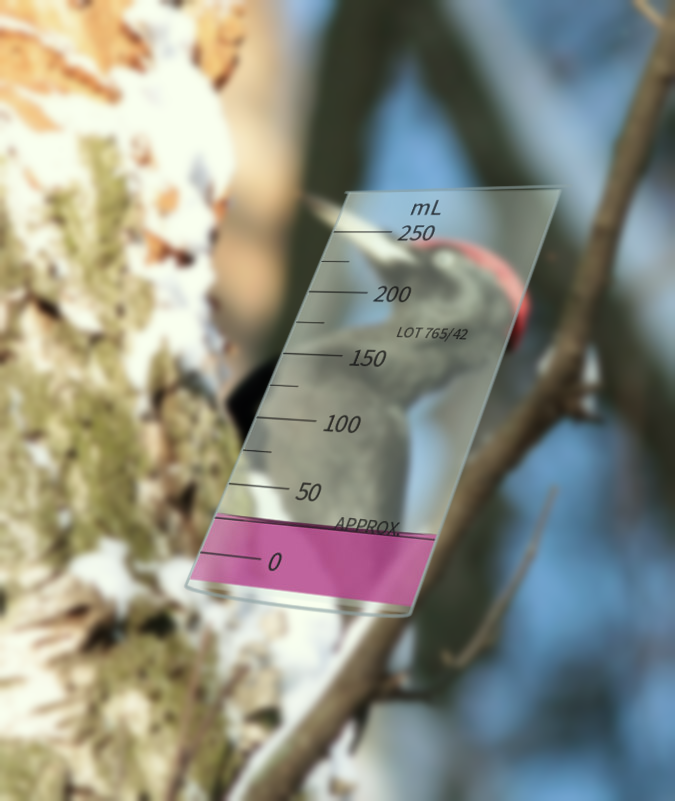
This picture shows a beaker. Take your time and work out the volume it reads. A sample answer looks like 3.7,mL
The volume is 25,mL
